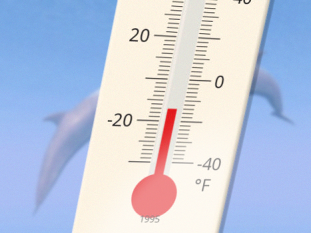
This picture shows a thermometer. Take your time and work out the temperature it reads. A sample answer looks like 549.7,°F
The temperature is -14,°F
